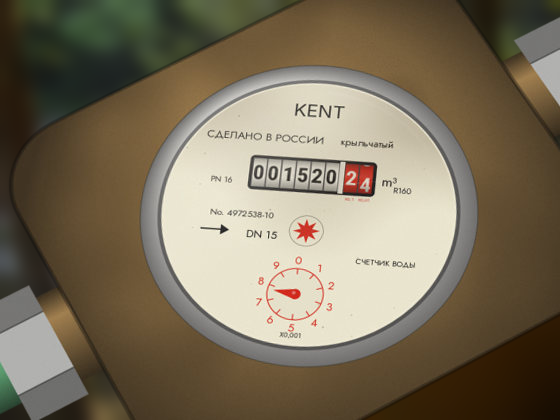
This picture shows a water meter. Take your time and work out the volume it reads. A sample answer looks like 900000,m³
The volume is 1520.237,m³
